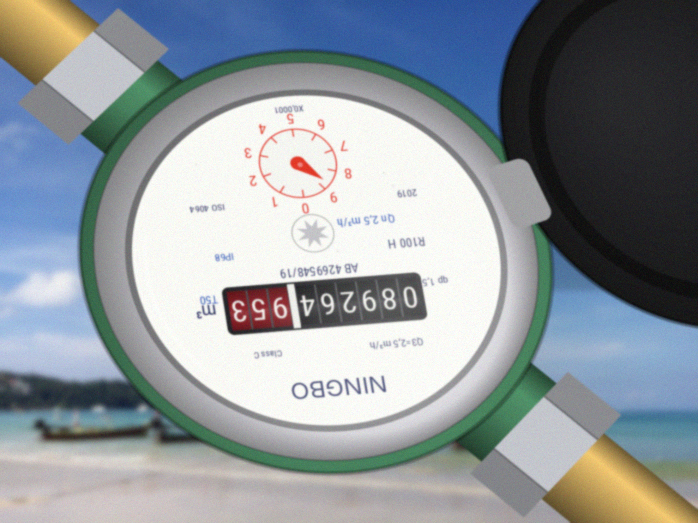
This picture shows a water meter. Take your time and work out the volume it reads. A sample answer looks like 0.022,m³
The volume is 89264.9538,m³
